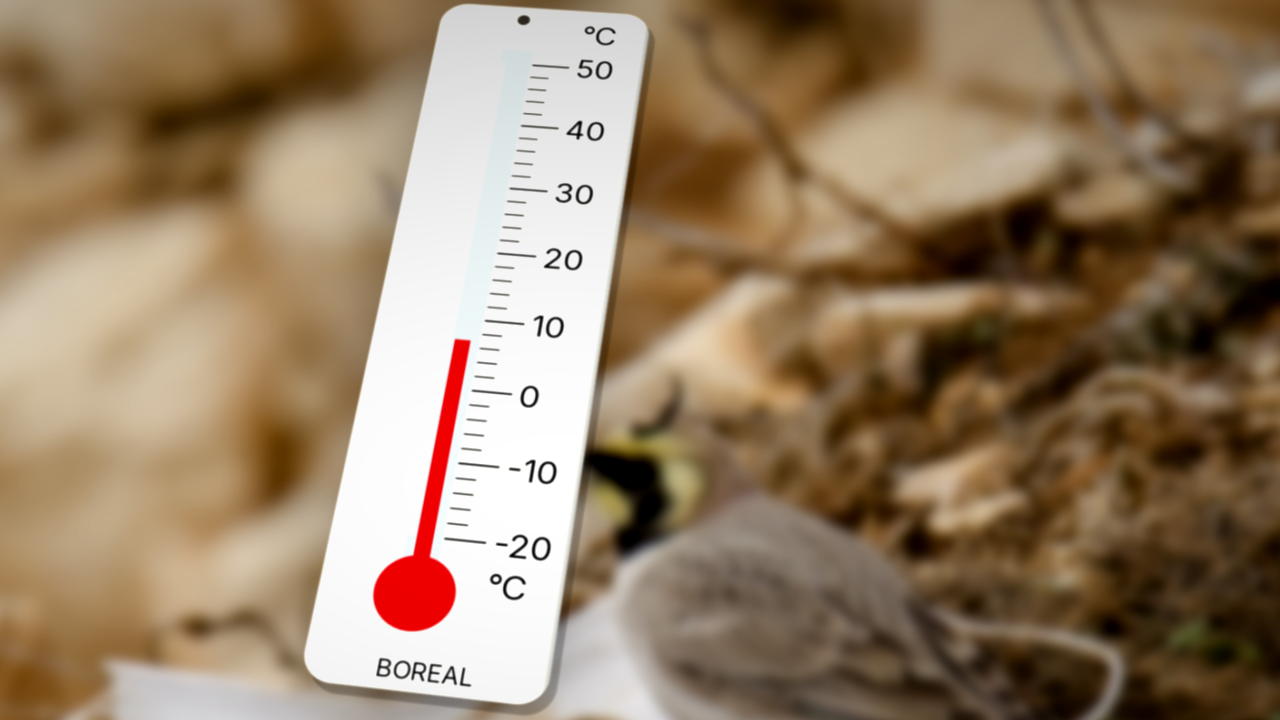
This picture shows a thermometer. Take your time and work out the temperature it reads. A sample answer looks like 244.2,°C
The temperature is 7,°C
